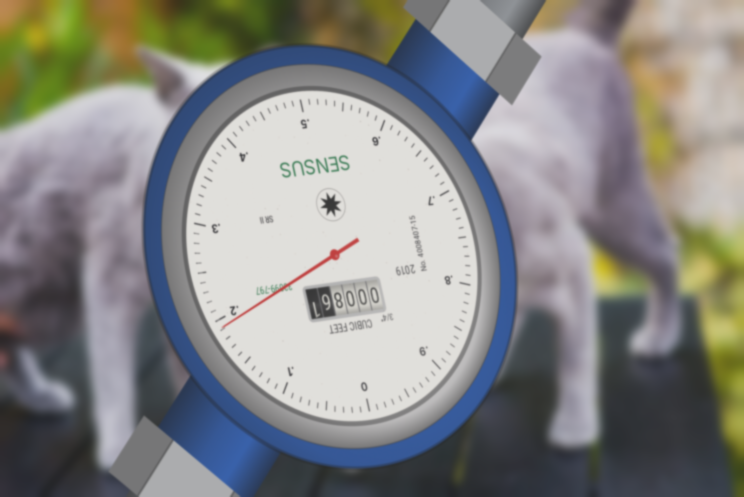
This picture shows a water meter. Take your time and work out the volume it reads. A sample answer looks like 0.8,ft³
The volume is 861.19,ft³
